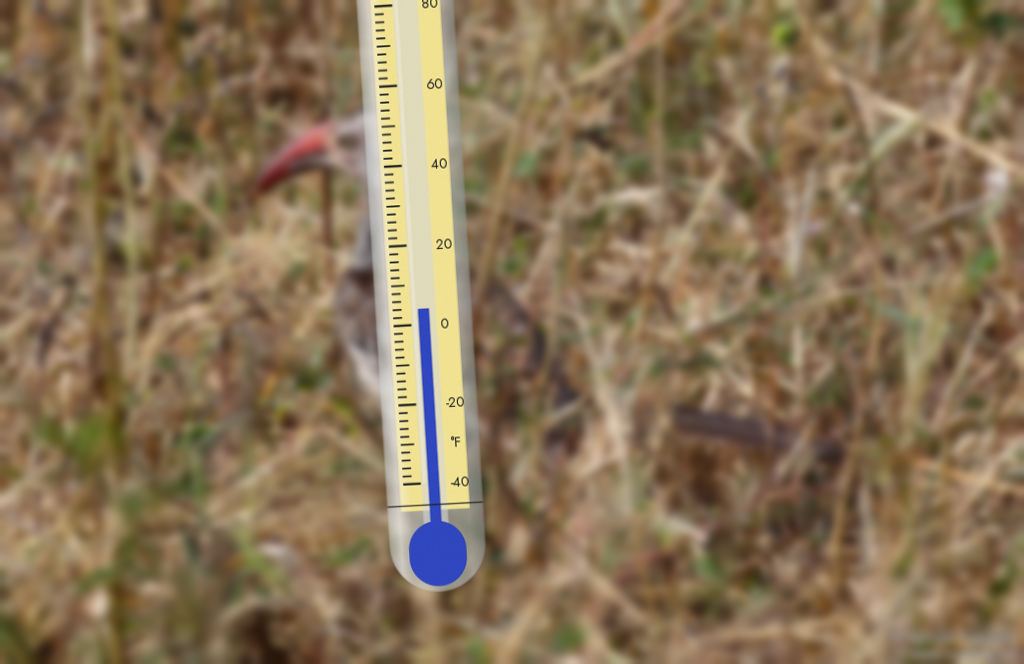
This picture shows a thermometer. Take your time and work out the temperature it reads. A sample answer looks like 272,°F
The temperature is 4,°F
